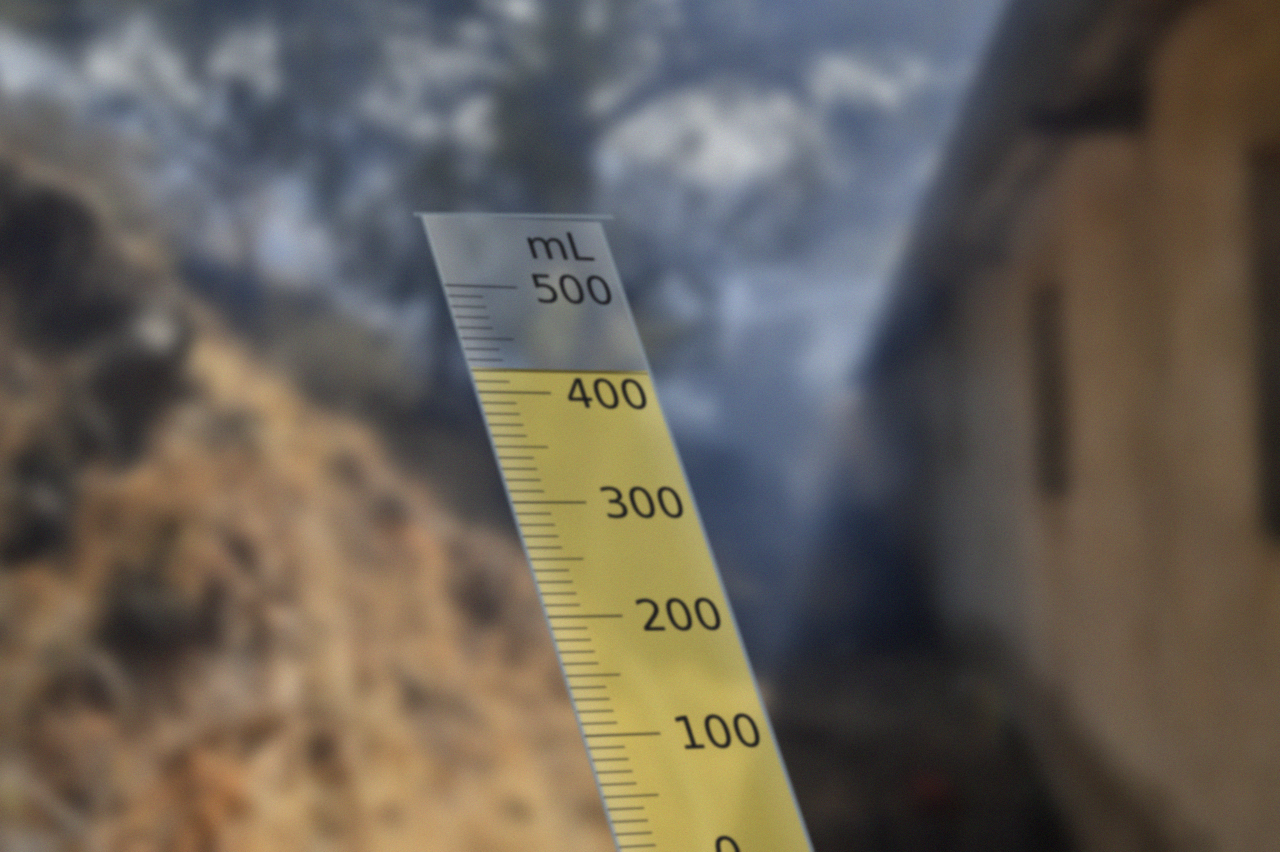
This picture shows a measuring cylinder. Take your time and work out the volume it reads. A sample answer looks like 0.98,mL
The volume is 420,mL
